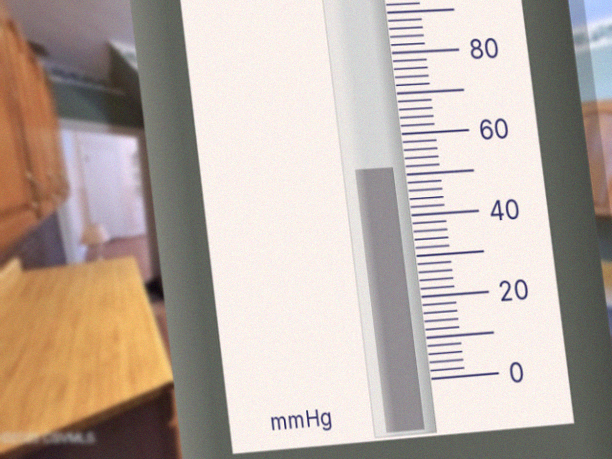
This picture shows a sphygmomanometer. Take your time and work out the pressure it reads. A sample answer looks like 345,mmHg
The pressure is 52,mmHg
